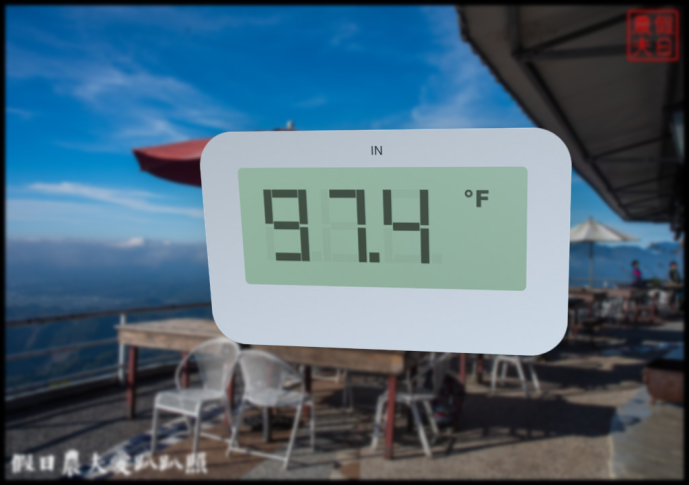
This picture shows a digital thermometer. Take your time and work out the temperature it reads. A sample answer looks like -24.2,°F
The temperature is 97.4,°F
